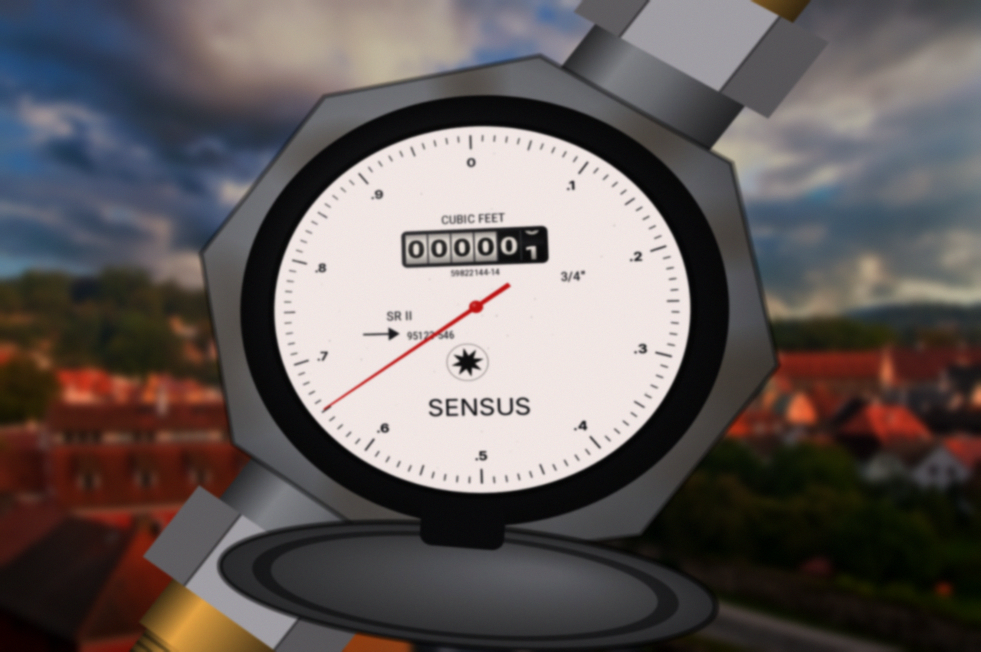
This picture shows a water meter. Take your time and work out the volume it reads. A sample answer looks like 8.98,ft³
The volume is 0.65,ft³
